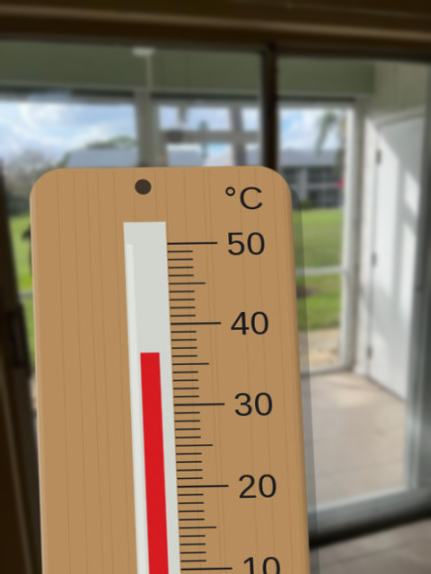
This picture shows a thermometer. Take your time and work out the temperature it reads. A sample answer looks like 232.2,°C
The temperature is 36.5,°C
